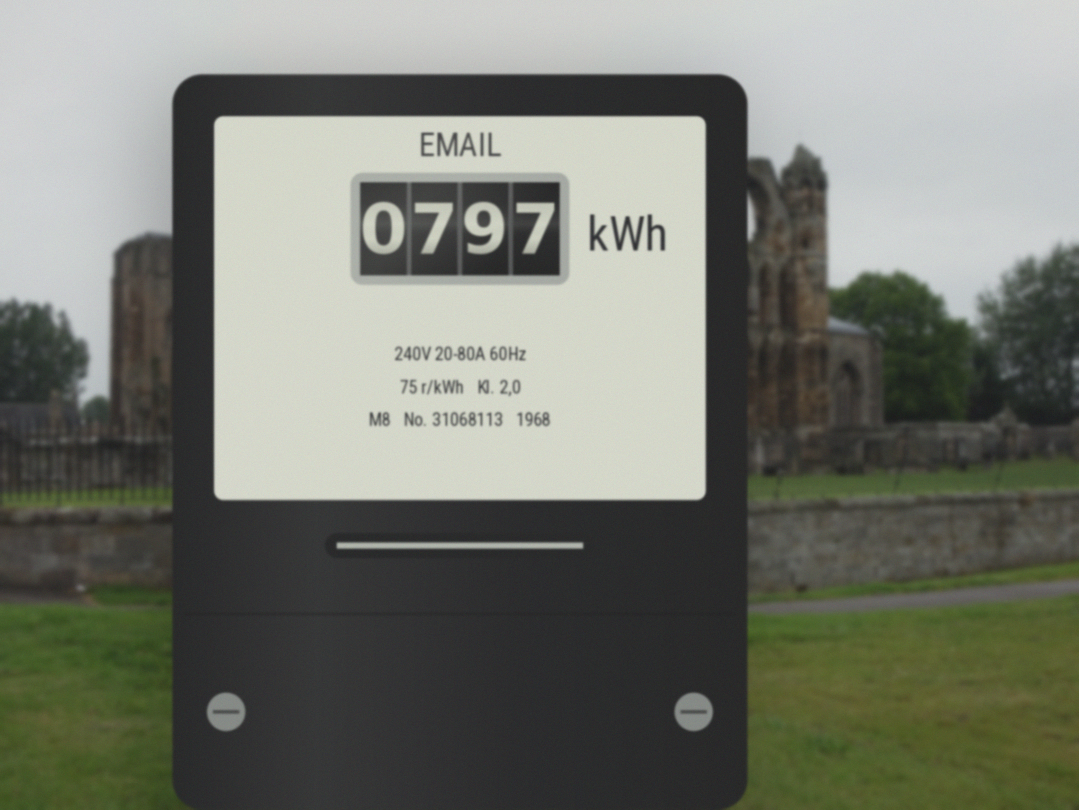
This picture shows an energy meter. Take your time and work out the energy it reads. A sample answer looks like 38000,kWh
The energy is 797,kWh
